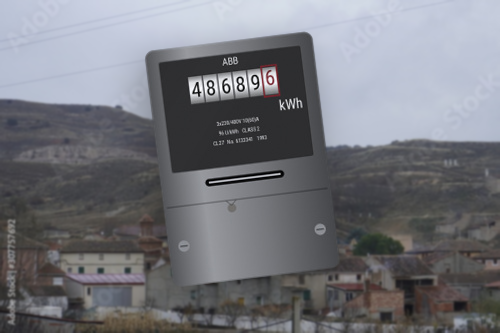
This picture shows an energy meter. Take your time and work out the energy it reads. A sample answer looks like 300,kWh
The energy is 48689.6,kWh
